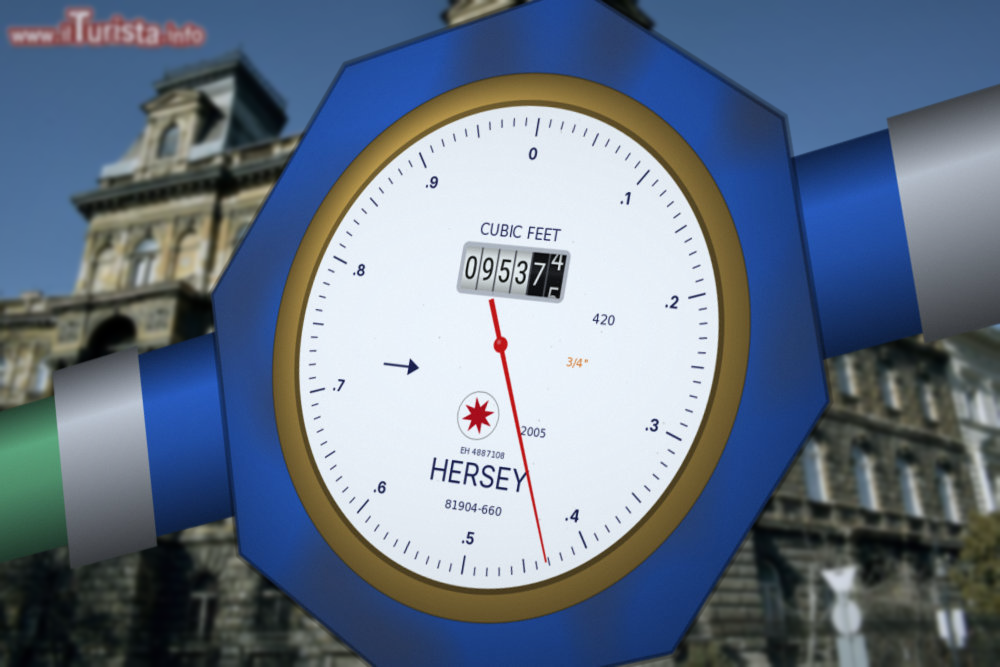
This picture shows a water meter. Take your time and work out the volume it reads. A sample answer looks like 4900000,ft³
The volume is 95374.43,ft³
